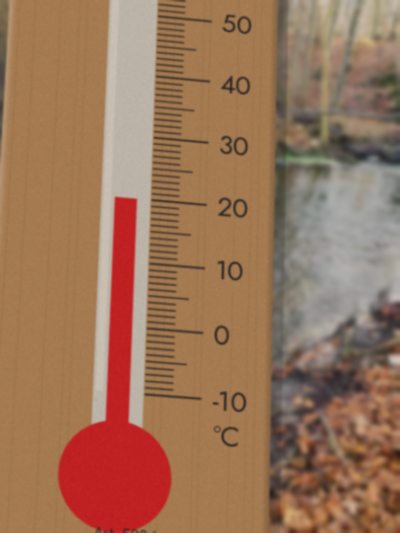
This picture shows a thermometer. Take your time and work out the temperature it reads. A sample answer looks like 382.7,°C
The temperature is 20,°C
